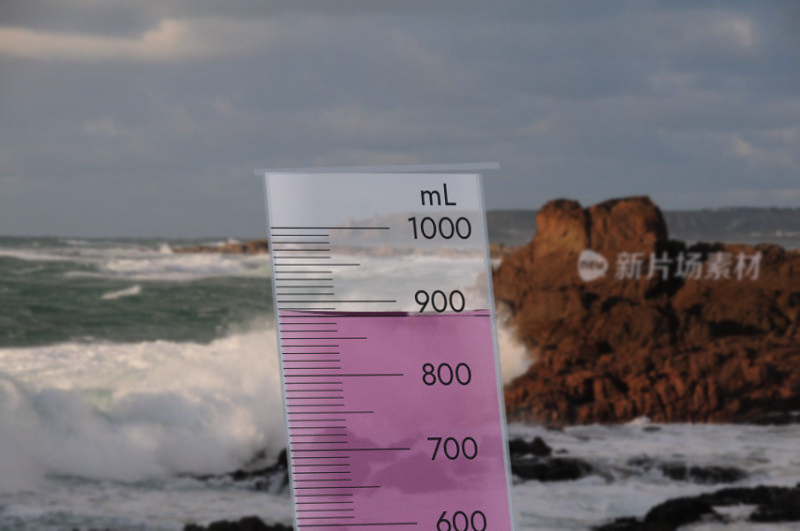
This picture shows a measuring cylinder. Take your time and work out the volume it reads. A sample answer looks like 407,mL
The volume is 880,mL
